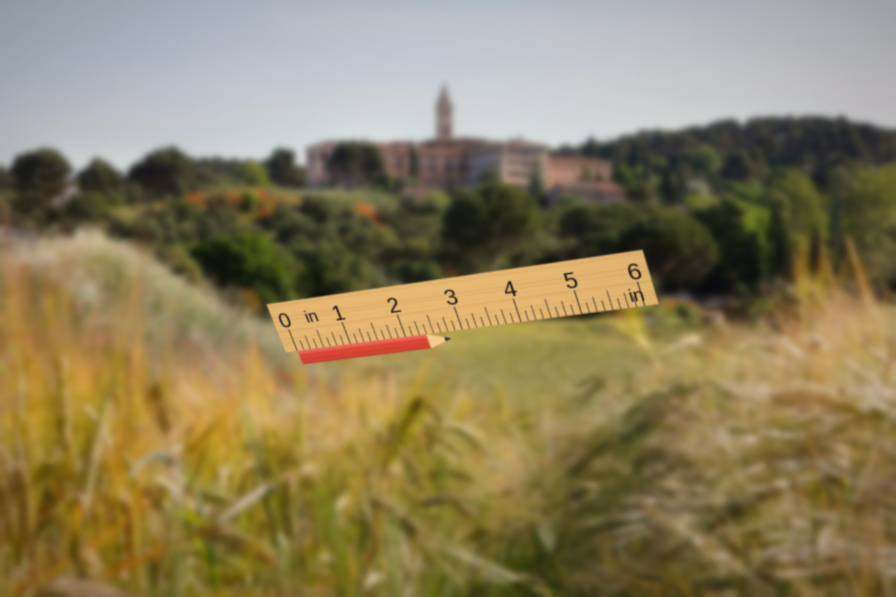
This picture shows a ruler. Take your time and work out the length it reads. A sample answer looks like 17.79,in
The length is 2.75,in
